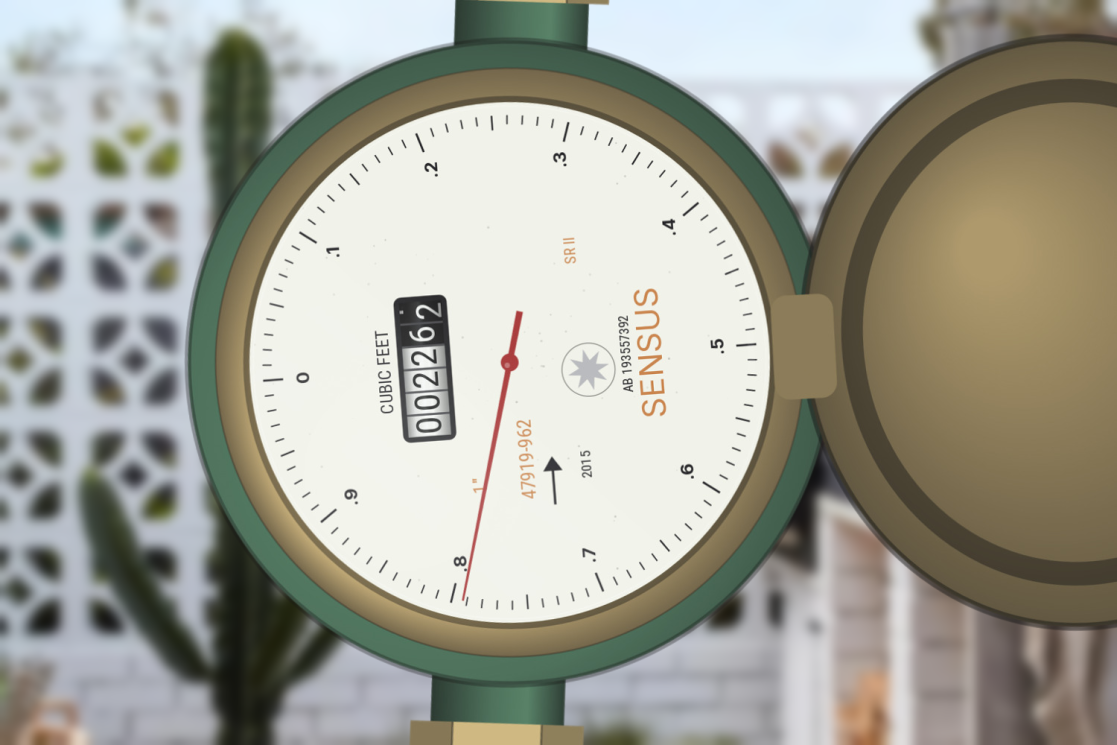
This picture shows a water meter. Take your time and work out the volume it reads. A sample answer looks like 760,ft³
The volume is 2261.79,ft³
